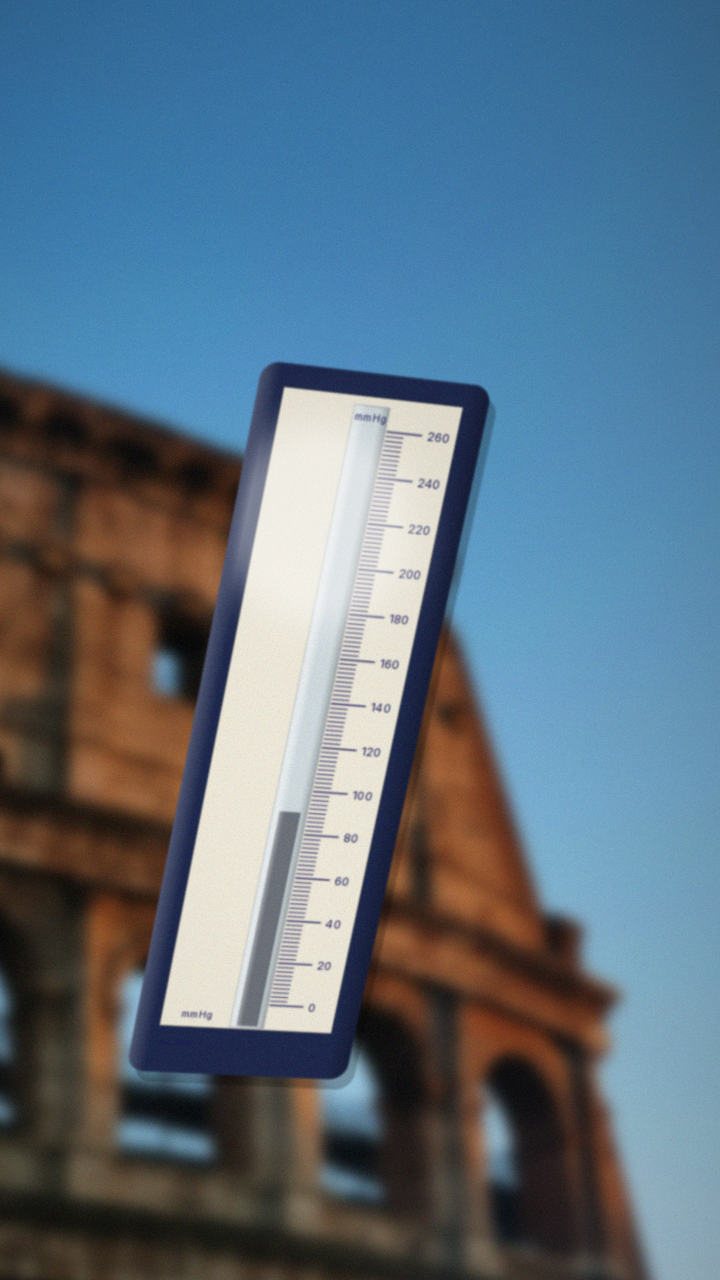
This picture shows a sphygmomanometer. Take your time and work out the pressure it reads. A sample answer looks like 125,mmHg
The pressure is 90,mmHg
